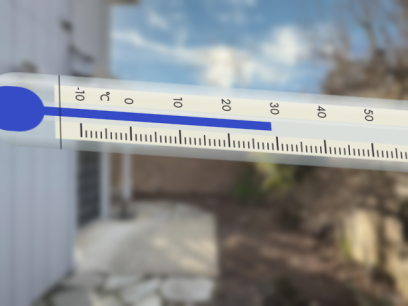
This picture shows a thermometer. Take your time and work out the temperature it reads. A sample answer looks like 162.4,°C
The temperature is 29,°C
